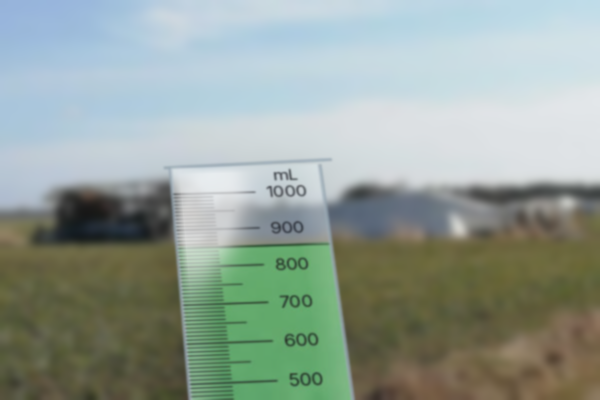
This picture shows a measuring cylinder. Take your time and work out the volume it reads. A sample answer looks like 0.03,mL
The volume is 850,mL
